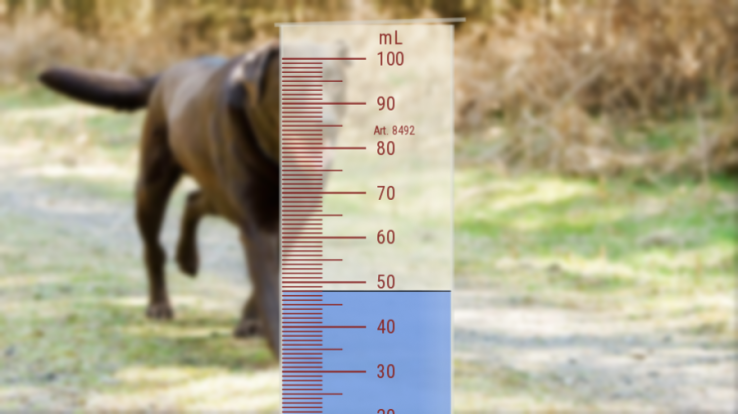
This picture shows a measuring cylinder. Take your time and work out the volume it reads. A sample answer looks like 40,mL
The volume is 48,mL
